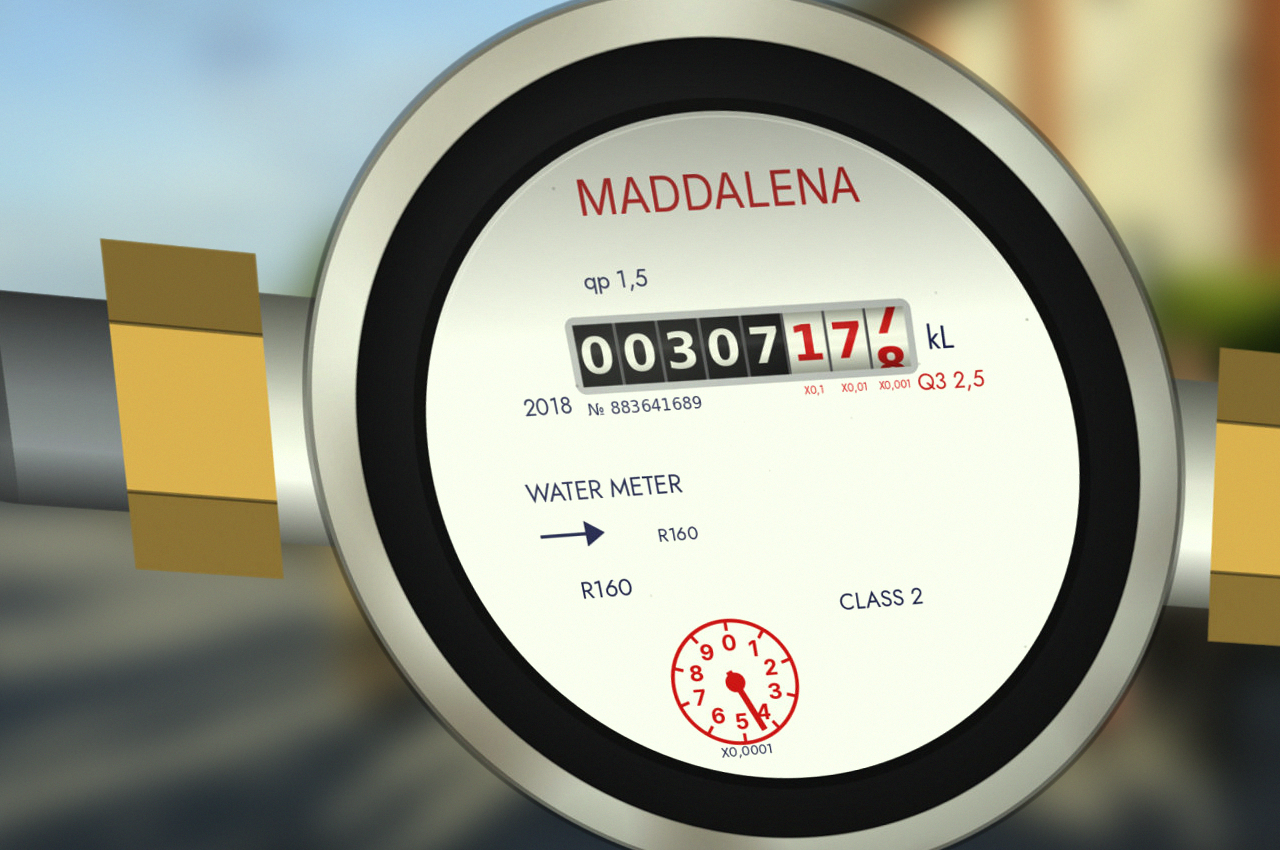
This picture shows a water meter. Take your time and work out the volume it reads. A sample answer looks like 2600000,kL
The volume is 307.1774,kL
